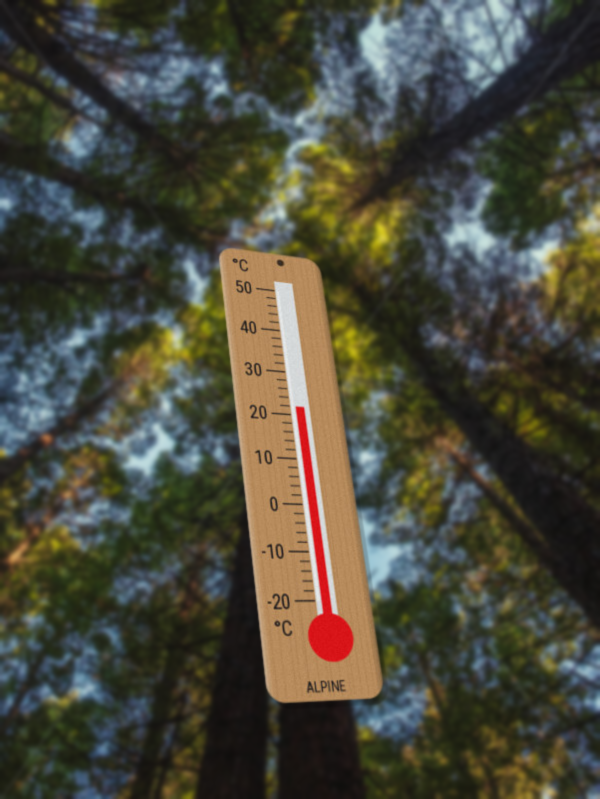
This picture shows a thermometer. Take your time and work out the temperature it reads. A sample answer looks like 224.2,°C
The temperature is 22,°C
